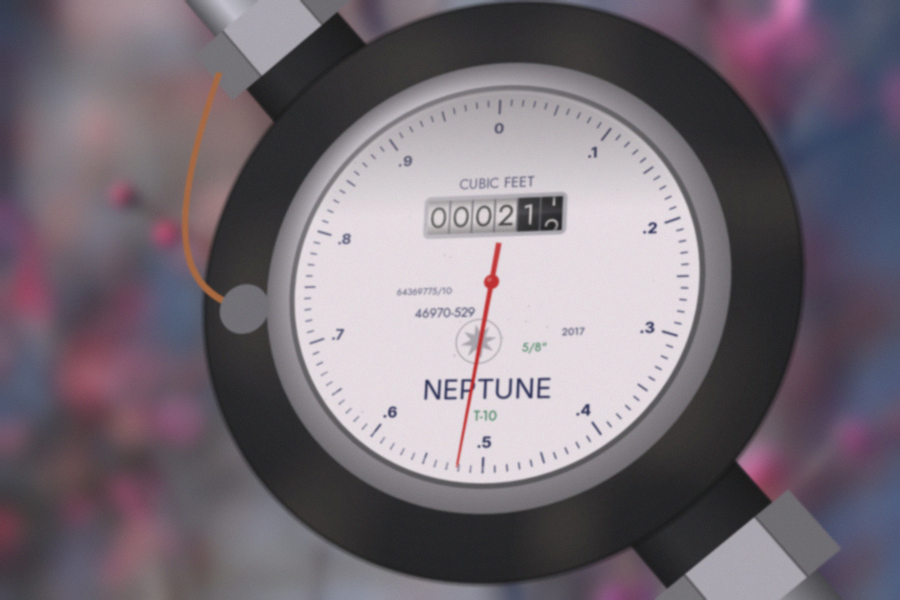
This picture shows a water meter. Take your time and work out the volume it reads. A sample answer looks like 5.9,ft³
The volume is 211.52,ft³
